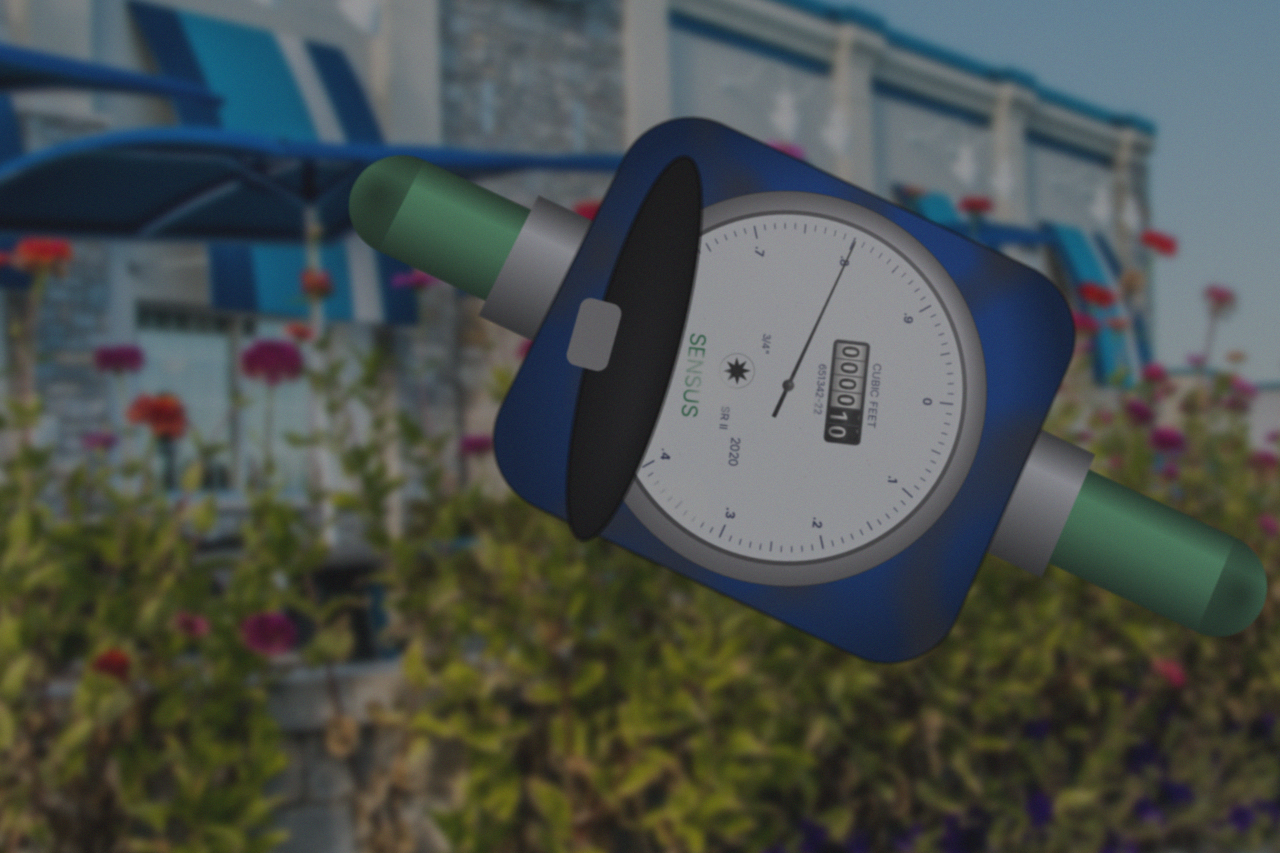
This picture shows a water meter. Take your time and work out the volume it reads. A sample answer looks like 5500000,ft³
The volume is 9.80,ft³
